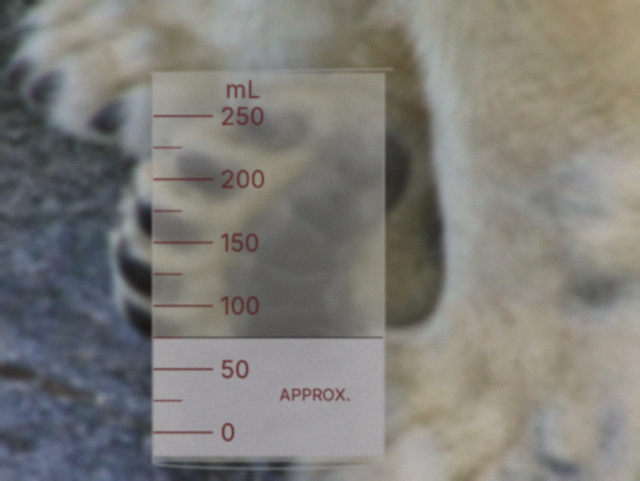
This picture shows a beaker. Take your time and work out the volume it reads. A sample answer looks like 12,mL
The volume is 75,mL
